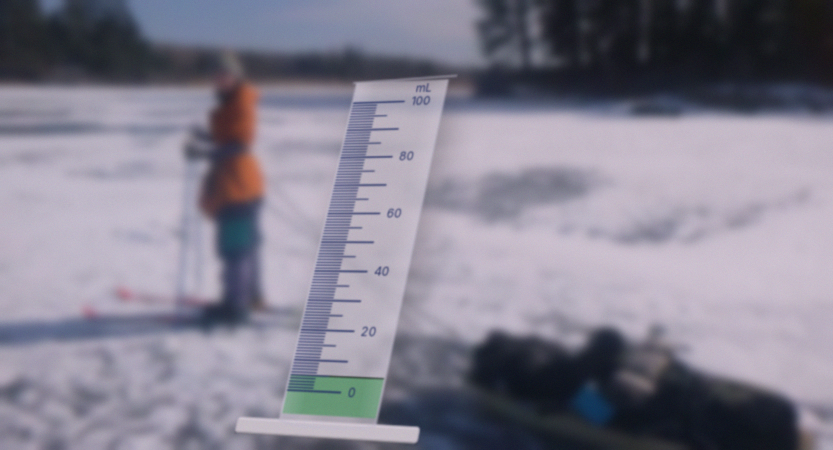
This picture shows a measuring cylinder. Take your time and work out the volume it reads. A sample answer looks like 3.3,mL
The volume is 5,mL
